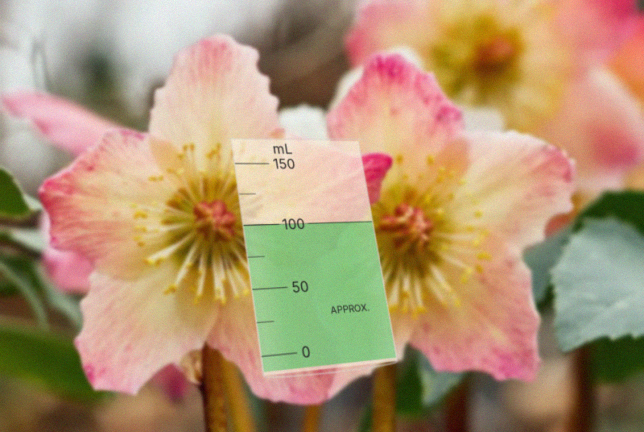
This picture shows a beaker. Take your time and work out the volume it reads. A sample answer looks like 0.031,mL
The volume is 100,mL
